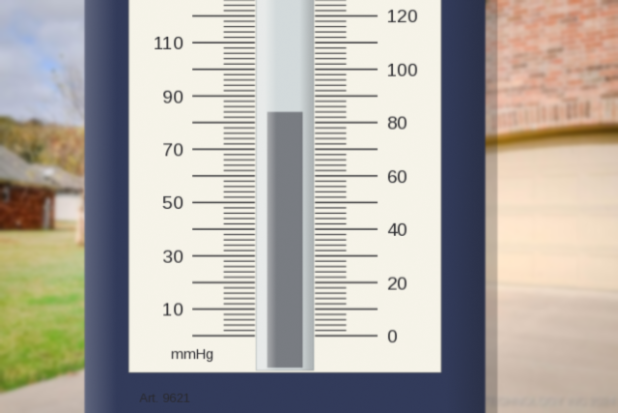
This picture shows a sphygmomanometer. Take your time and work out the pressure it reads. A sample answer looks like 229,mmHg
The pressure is 84,mmHg
